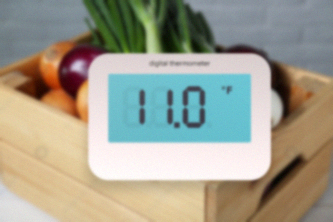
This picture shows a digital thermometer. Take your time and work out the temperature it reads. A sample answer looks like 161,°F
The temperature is 11.0,°F
